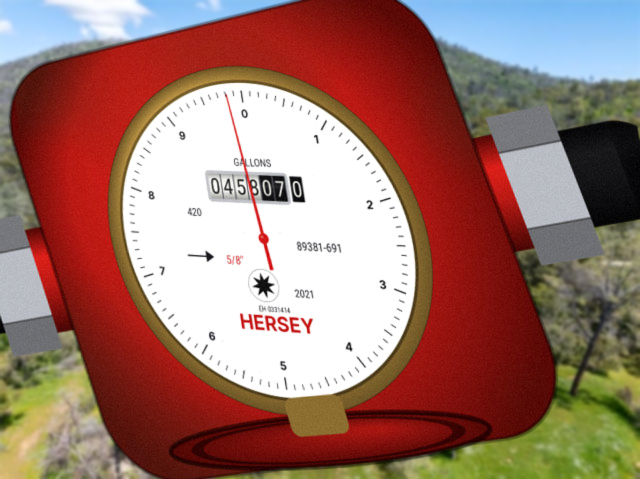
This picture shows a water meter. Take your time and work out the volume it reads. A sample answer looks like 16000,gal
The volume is 458069.8,gal
